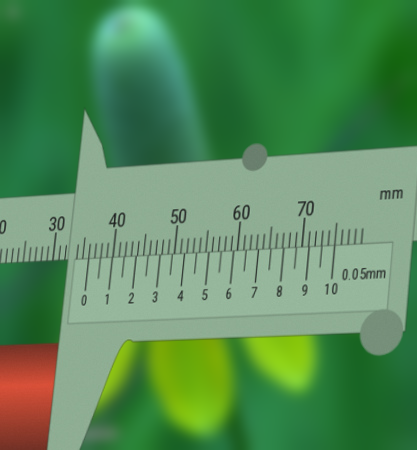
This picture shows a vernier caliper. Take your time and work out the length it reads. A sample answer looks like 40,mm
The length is 36.0,mm
